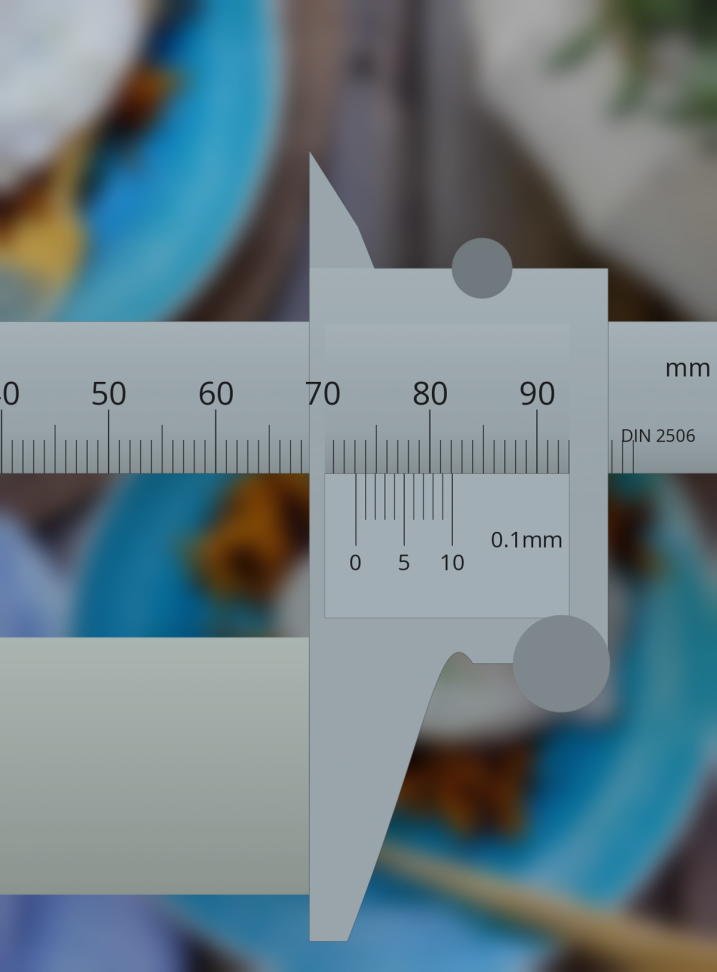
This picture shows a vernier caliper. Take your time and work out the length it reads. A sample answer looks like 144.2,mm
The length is 73.1,mm
